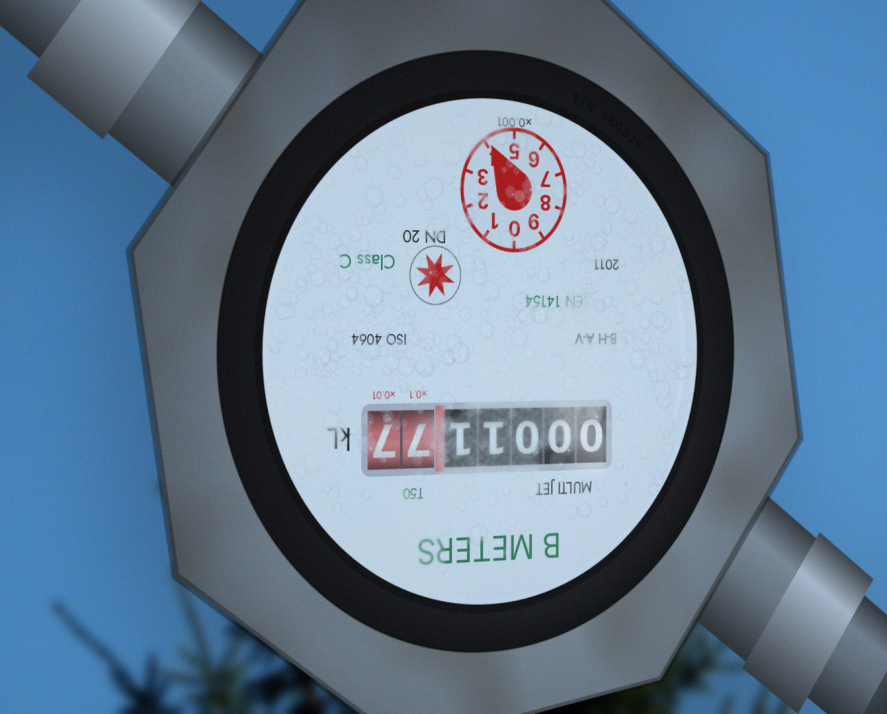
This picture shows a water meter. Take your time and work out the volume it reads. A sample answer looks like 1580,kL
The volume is 11.774,kL
